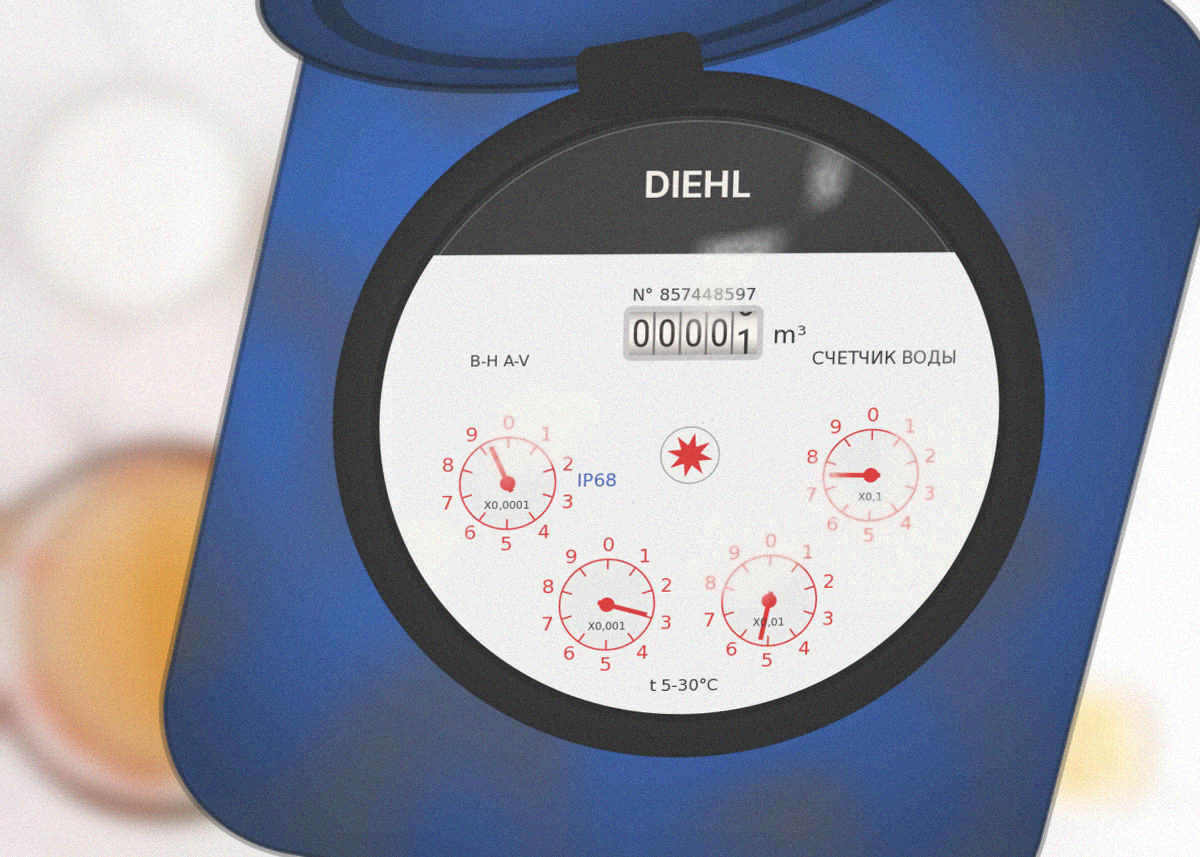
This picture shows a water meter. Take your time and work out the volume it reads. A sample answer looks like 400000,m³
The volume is 0.7529,m³
